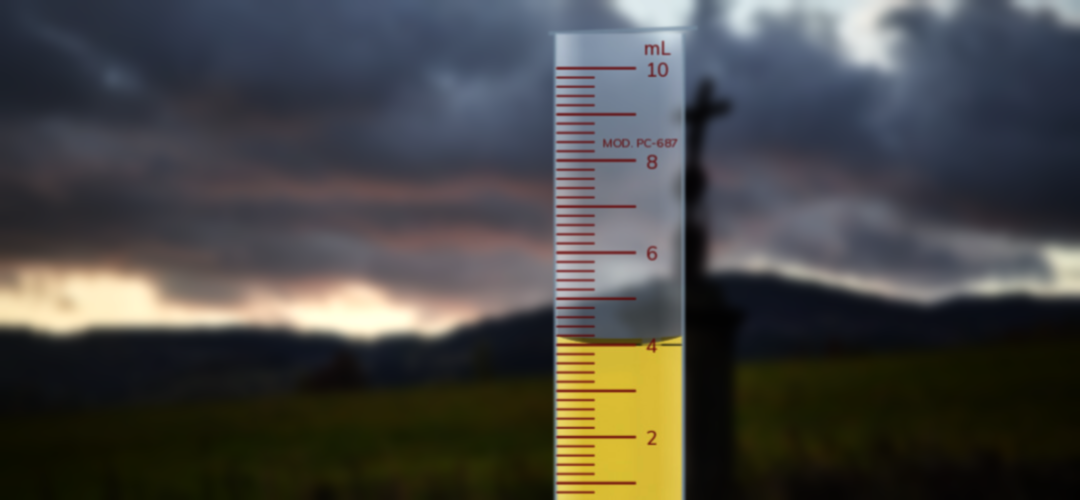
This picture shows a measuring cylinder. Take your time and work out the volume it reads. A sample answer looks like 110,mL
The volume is 4,mL
